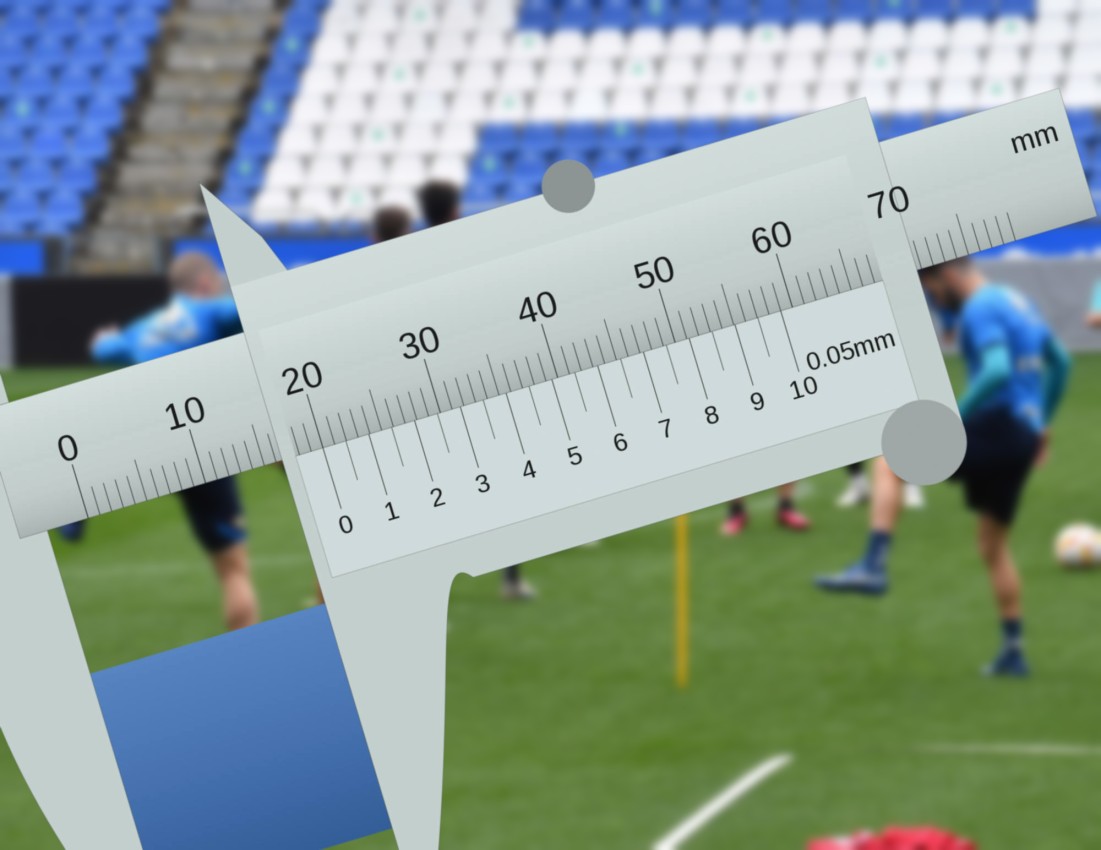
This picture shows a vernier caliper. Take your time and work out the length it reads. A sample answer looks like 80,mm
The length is 20.0,mm
